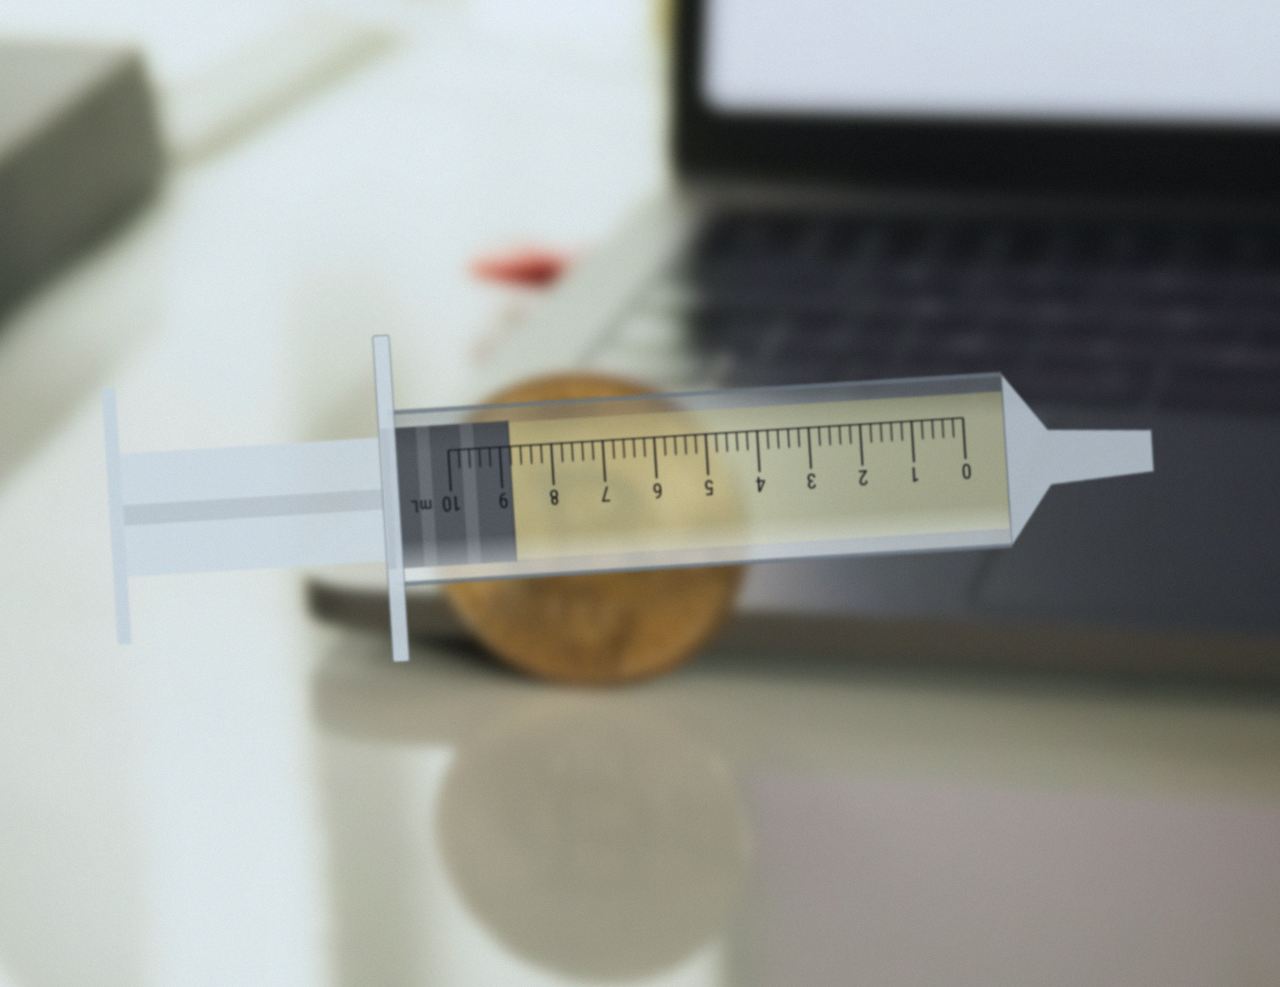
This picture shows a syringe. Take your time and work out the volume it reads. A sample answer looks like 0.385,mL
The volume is 8.8,mL
